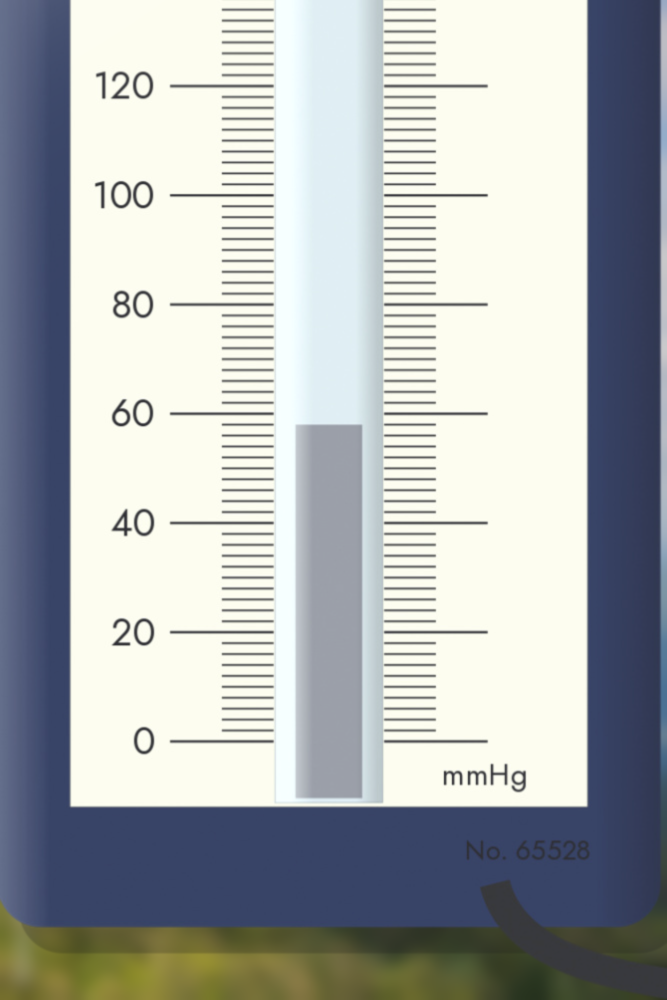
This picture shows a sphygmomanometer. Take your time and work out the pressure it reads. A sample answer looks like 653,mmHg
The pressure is 58,mmHg
